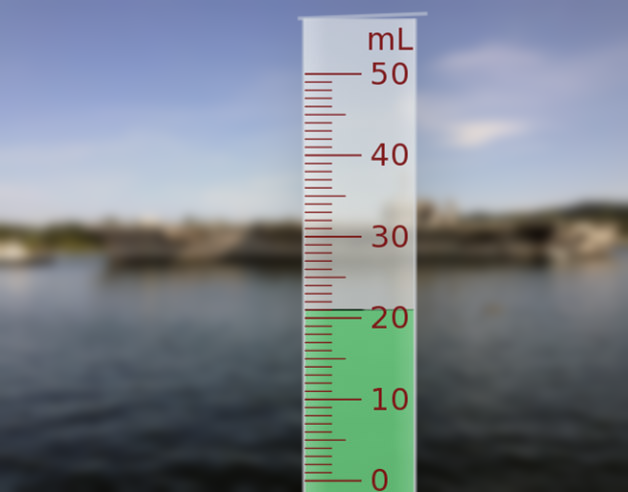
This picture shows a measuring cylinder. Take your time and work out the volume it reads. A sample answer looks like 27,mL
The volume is 21,mL
